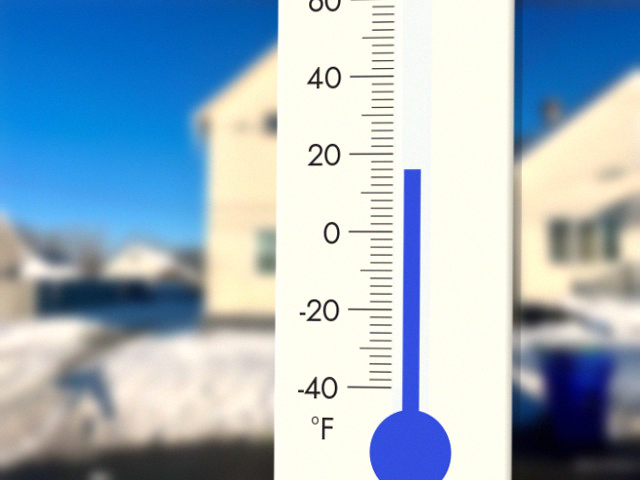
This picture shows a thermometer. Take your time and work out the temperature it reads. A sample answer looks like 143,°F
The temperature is 16,°F
